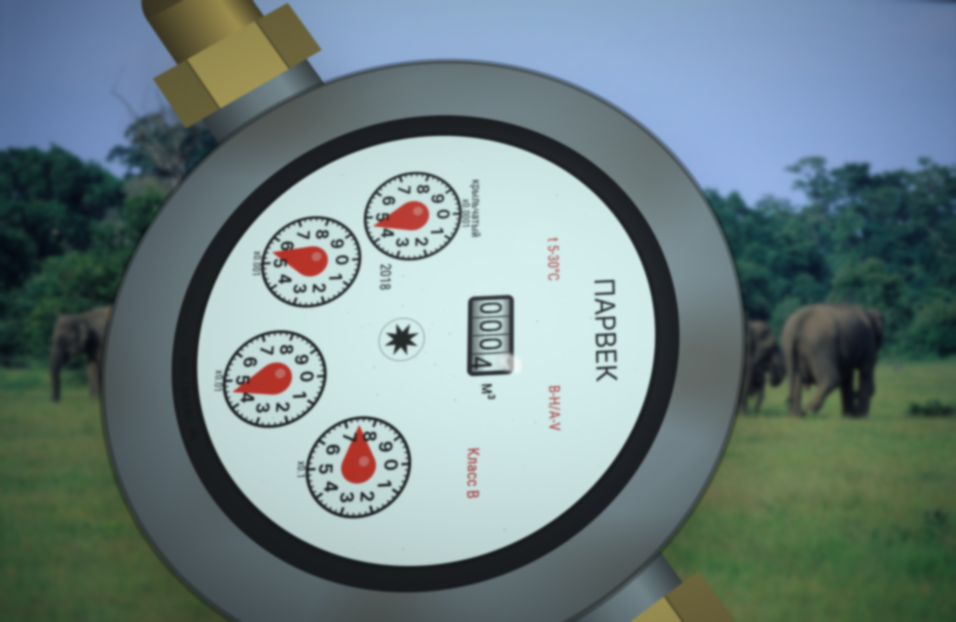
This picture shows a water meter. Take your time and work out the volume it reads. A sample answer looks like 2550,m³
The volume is 3.7454,m³
